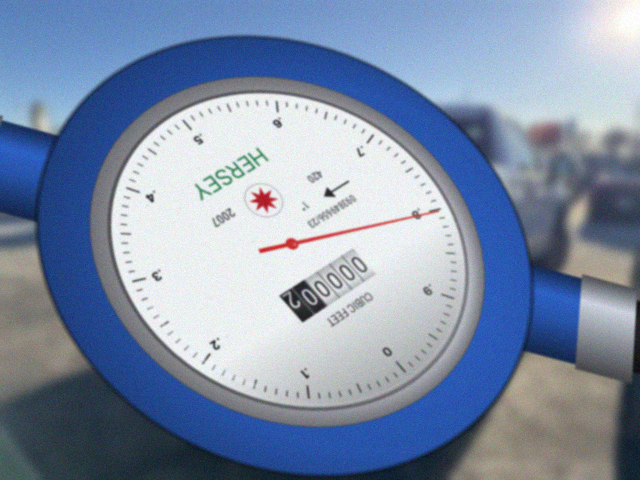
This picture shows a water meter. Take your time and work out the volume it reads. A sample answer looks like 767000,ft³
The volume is 1.80,ft³
